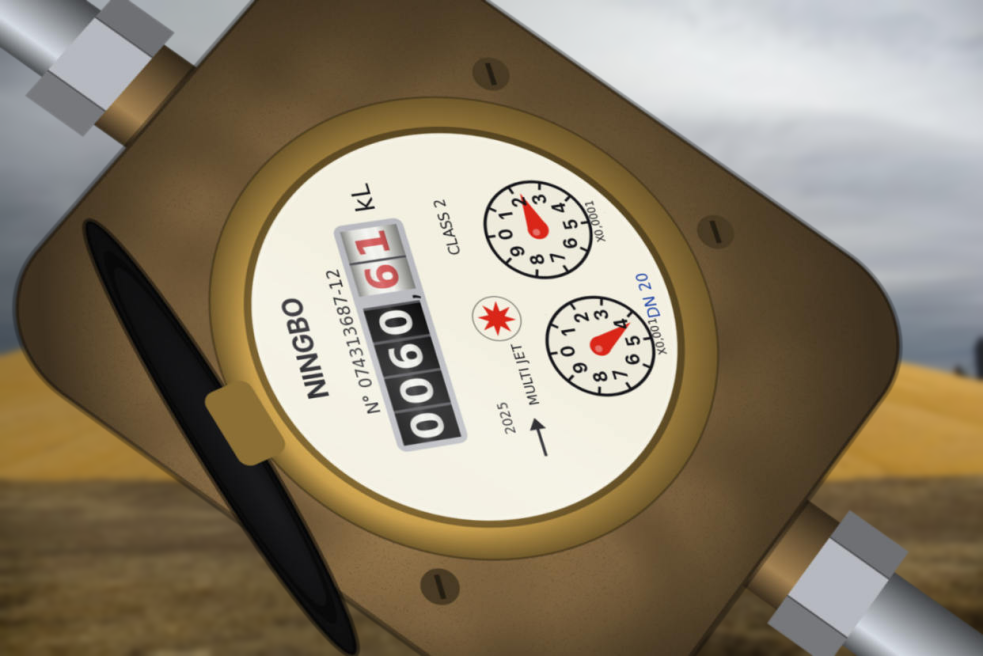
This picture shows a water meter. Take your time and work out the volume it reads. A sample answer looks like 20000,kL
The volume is 60.6142,kL
